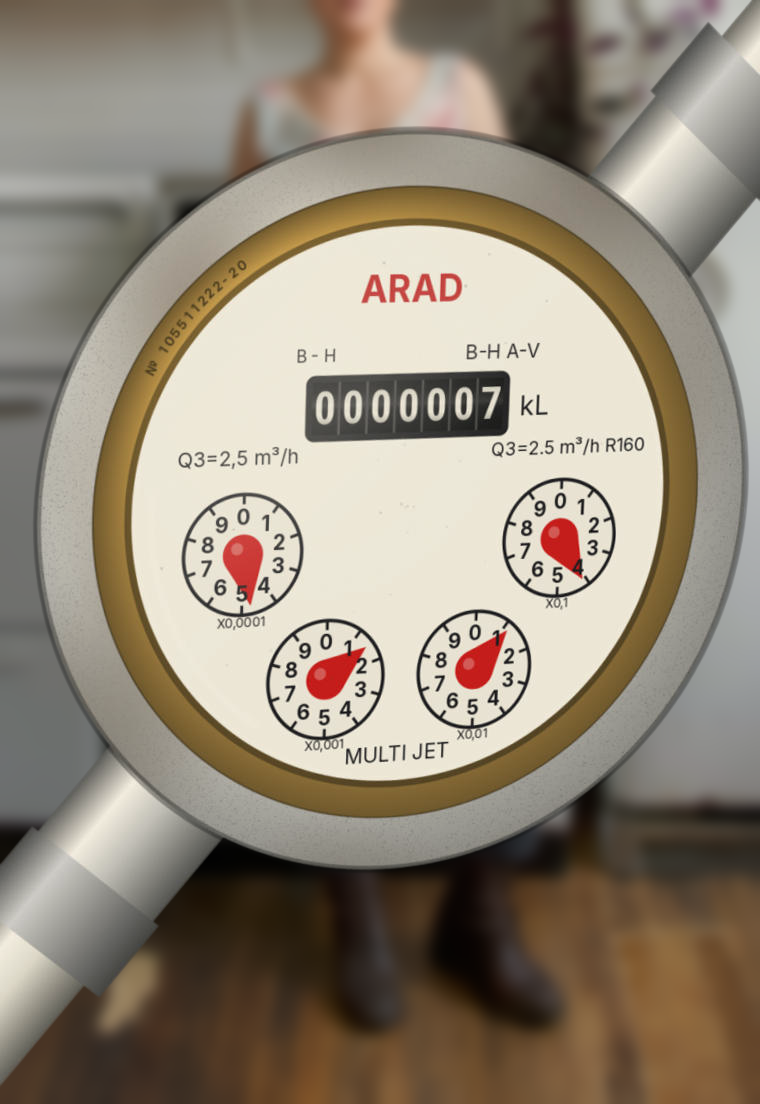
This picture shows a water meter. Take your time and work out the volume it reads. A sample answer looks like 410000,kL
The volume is 7.4114,kL
